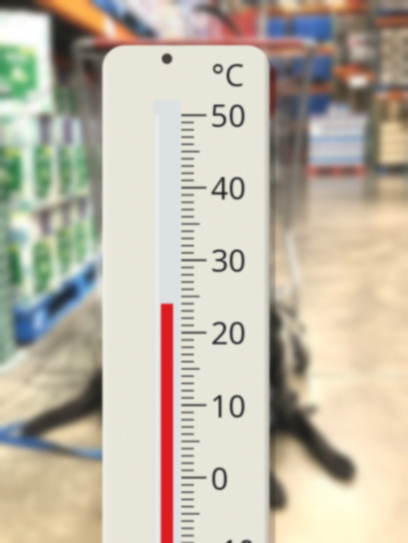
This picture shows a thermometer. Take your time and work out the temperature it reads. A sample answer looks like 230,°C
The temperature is 24,°C
